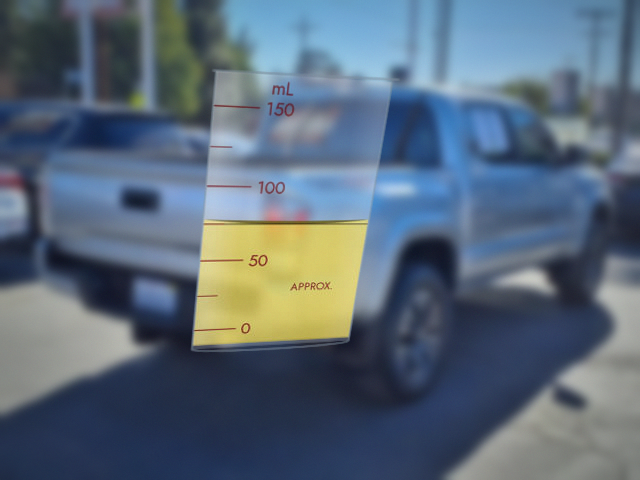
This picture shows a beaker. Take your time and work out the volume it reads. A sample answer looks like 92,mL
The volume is 75,mL
